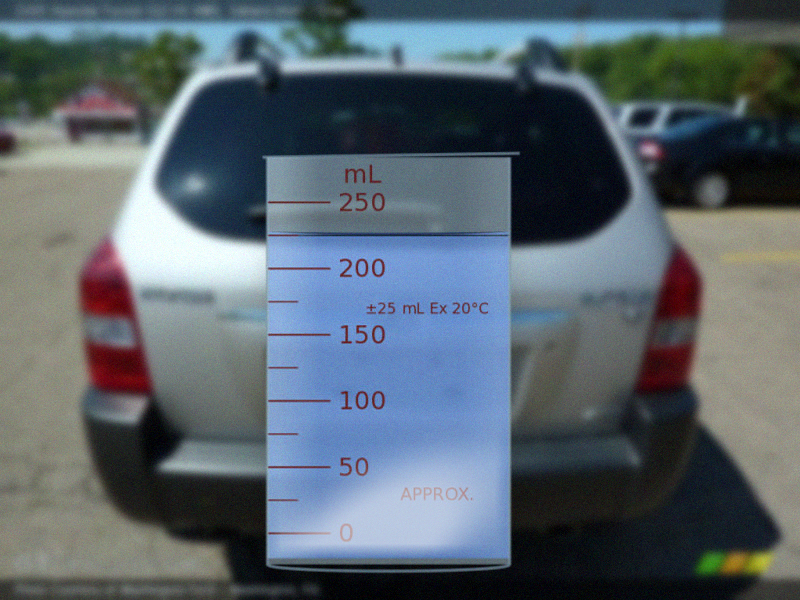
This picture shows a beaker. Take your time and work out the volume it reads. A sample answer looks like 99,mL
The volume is 225,mL
